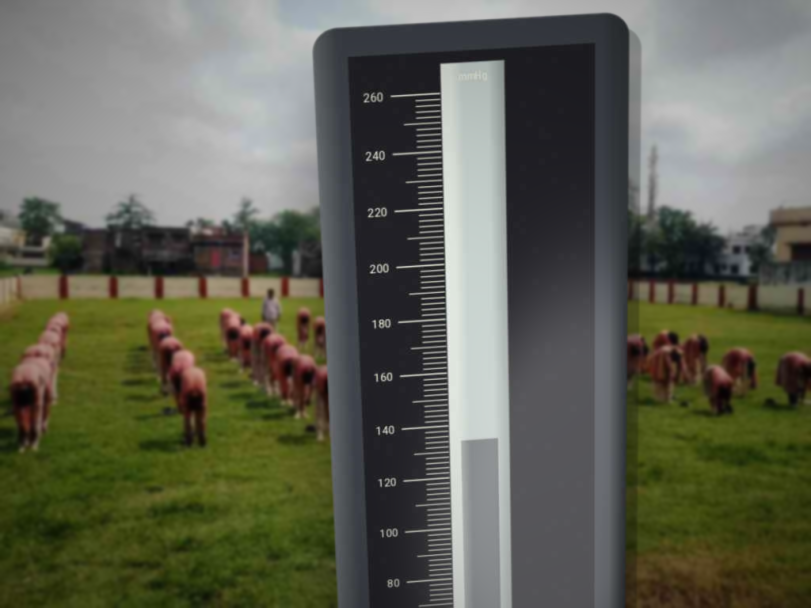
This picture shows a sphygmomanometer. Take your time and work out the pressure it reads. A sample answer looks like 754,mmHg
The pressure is 134,mmHg
